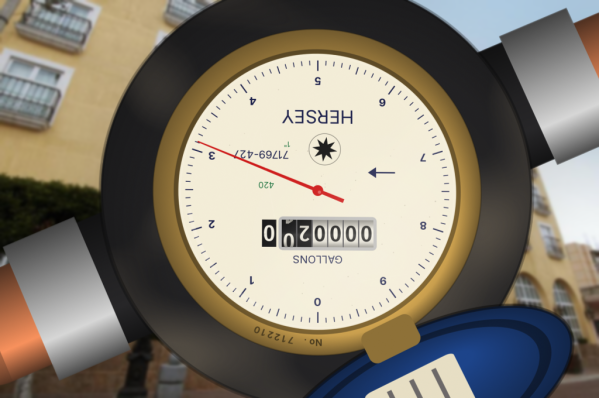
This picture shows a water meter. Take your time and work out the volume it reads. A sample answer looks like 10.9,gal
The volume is 203.1,gal
